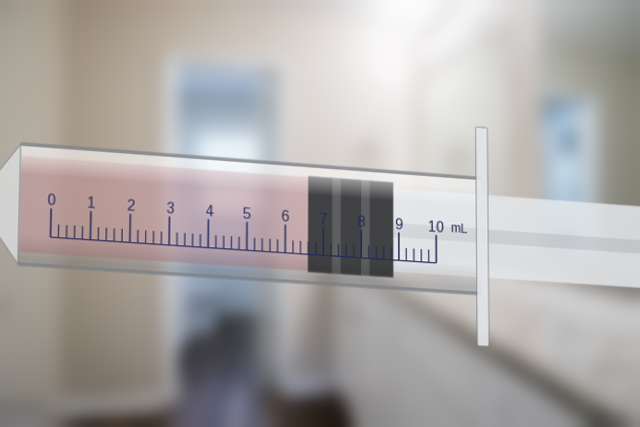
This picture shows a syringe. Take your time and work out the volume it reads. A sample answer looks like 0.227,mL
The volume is 6.6,mL
